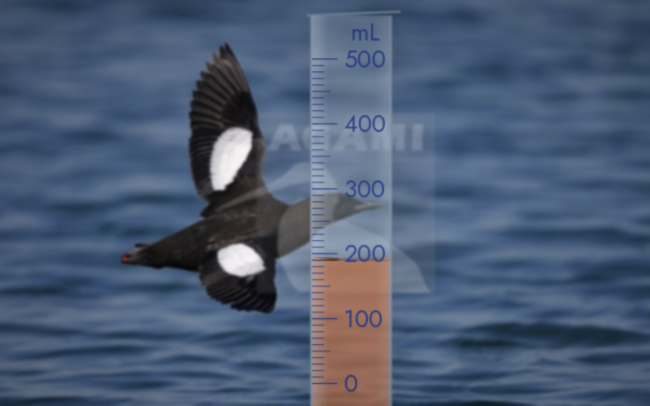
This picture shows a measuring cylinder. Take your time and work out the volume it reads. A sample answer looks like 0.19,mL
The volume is 190,mL
